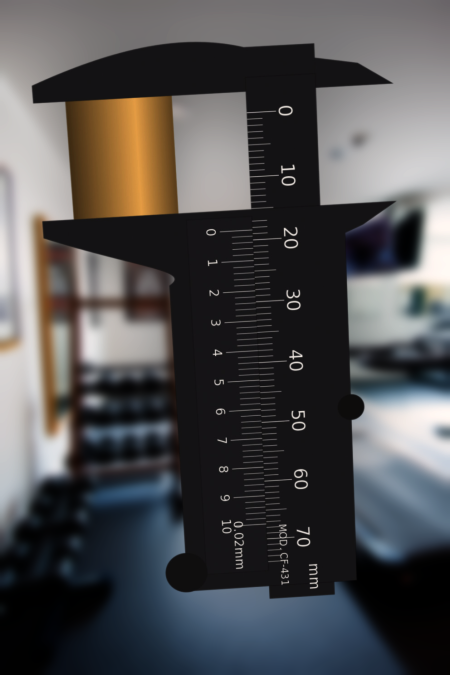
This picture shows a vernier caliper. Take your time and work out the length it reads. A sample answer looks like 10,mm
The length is 18.4,mm
